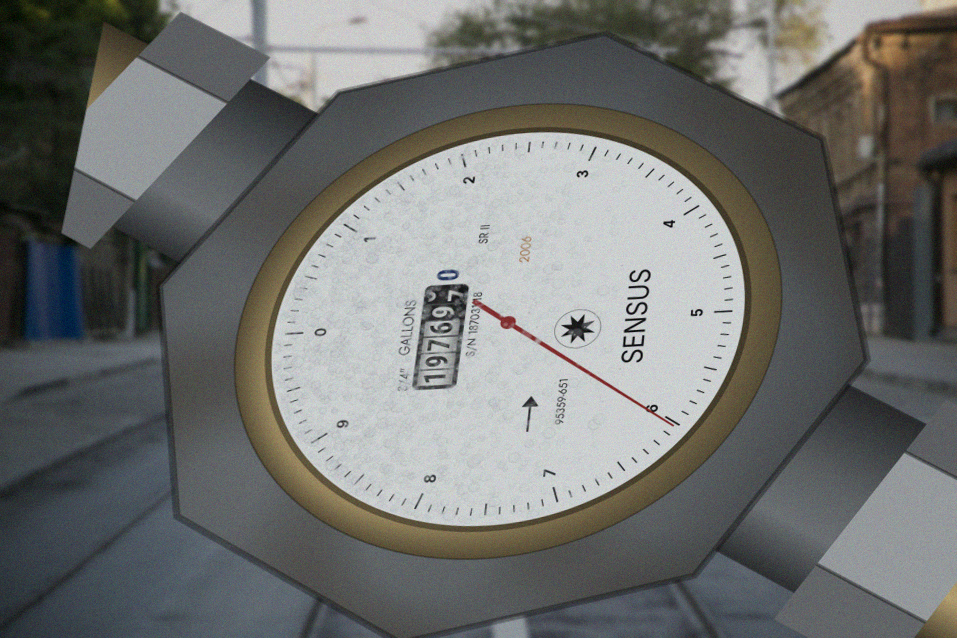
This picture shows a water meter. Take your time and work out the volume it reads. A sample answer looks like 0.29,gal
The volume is 1976966.0,gal
